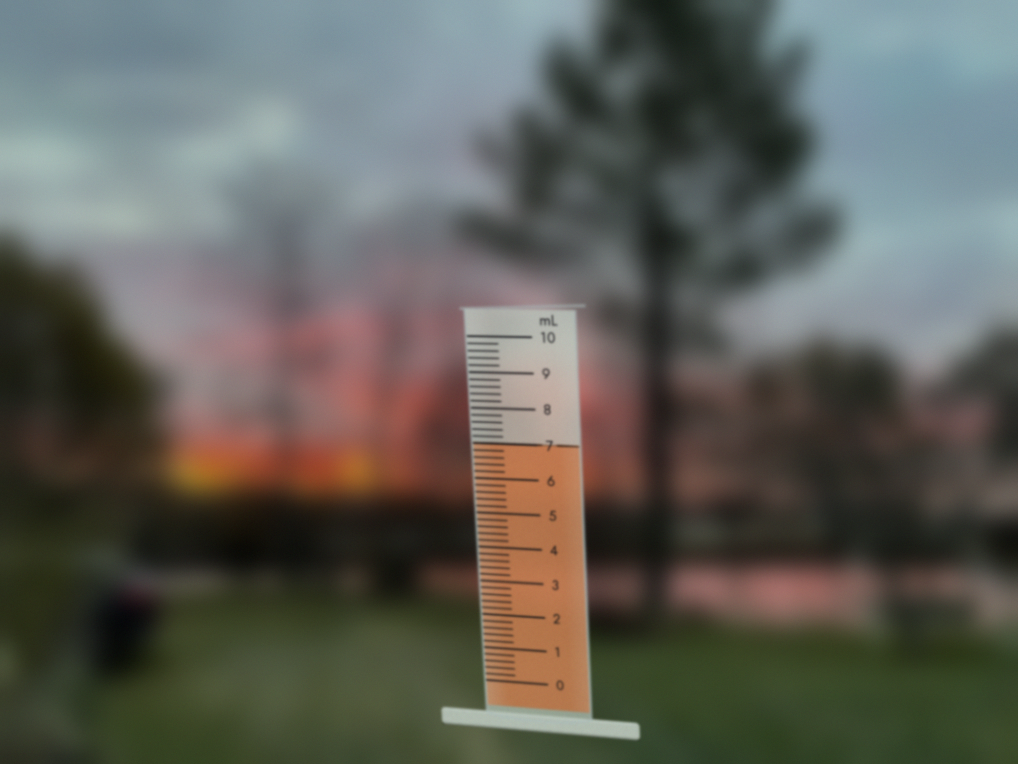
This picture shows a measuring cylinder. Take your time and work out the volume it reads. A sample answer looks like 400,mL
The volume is 7,mL
